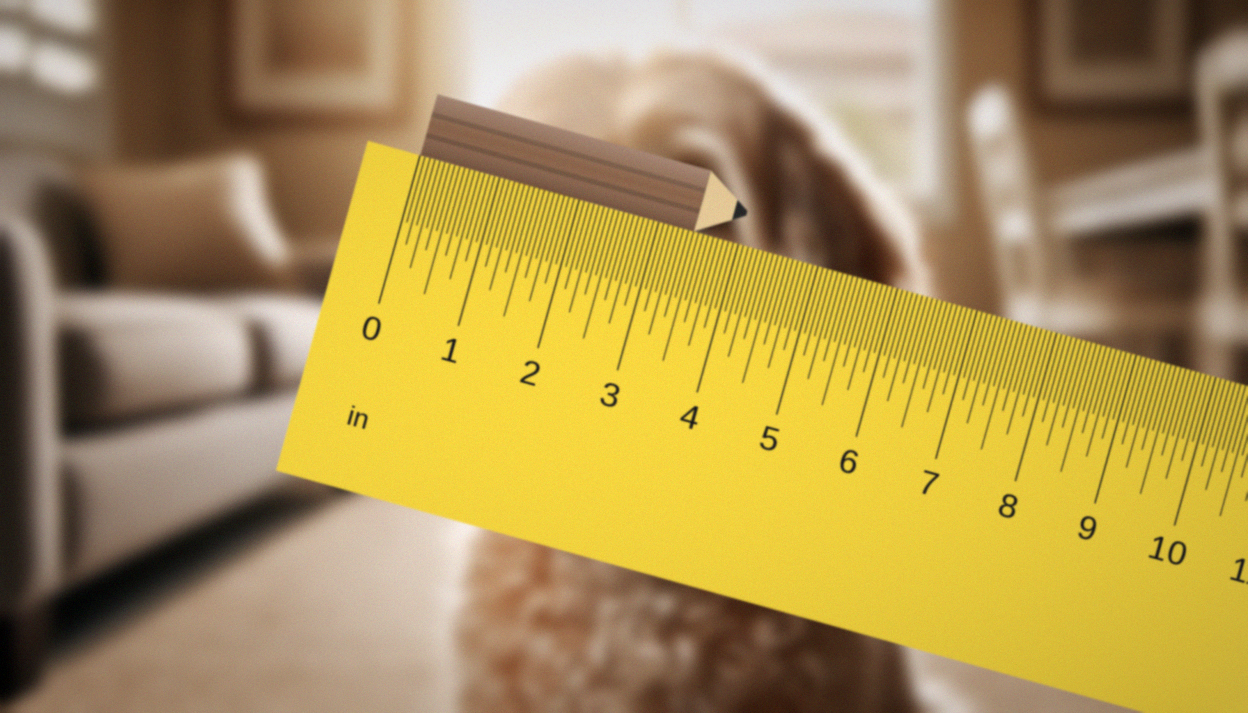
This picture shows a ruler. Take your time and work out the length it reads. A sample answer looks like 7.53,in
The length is 4,in
